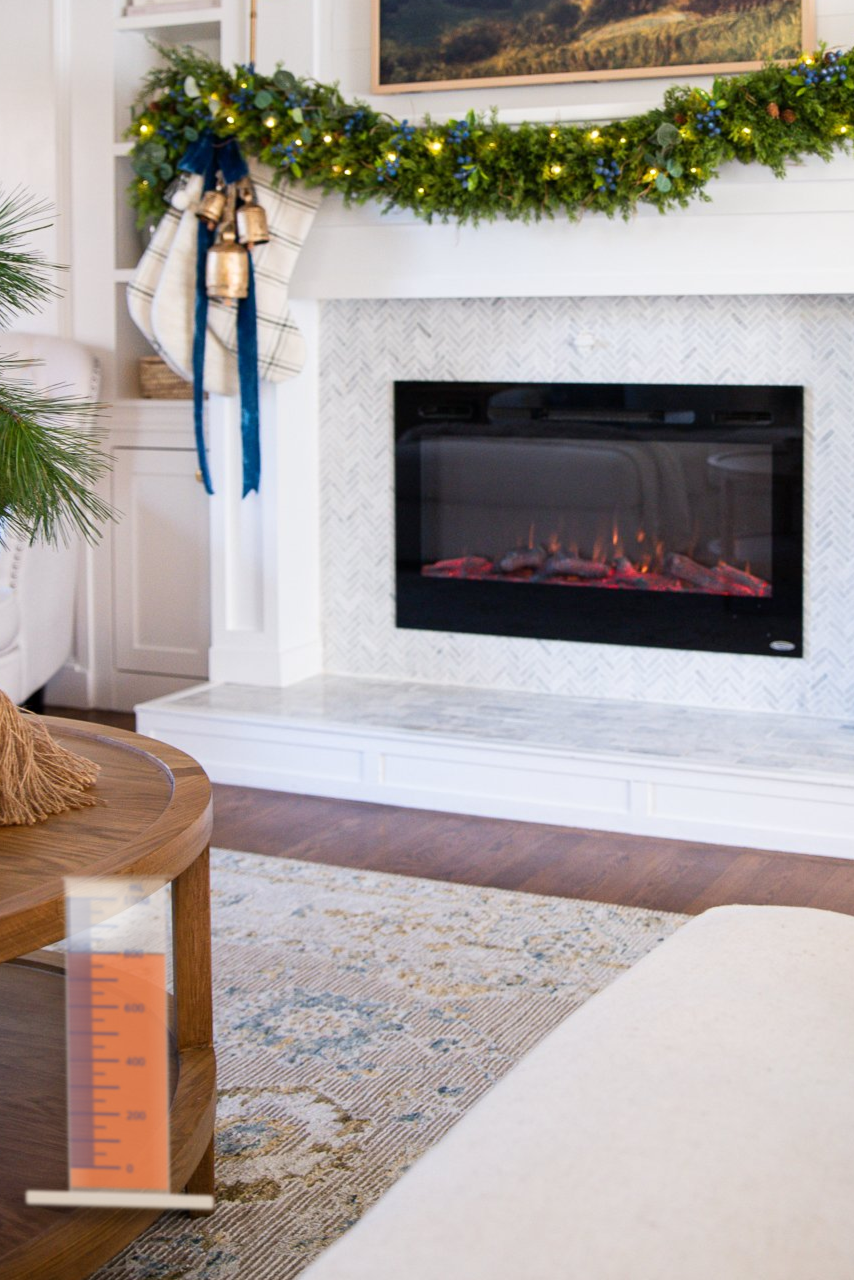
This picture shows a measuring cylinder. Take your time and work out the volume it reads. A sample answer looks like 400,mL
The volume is 800,mL
